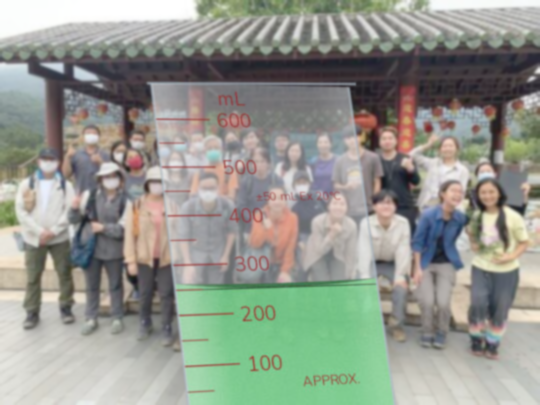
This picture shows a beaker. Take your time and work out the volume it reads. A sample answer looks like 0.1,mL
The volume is 250,mL
